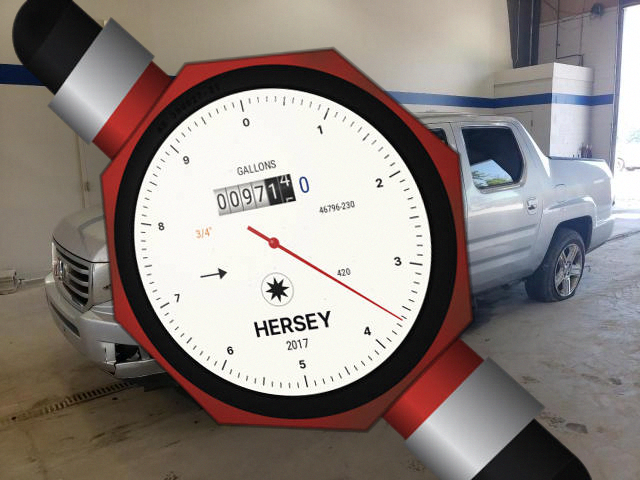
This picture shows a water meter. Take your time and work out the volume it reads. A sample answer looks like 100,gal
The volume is 97143.6,gal
